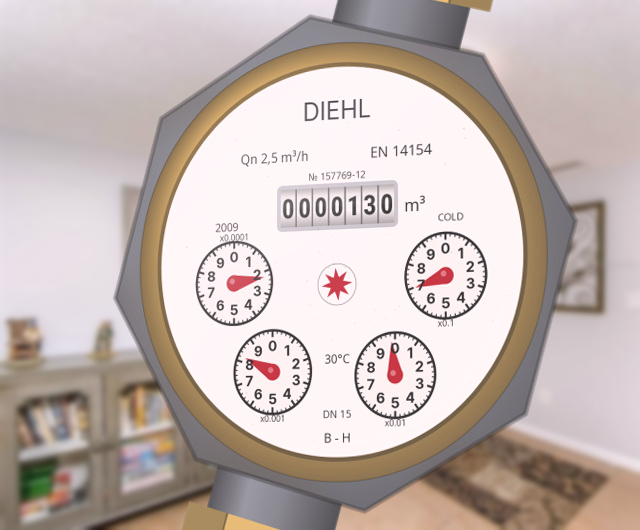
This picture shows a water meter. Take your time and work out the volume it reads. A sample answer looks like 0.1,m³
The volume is 130.6982,m³
